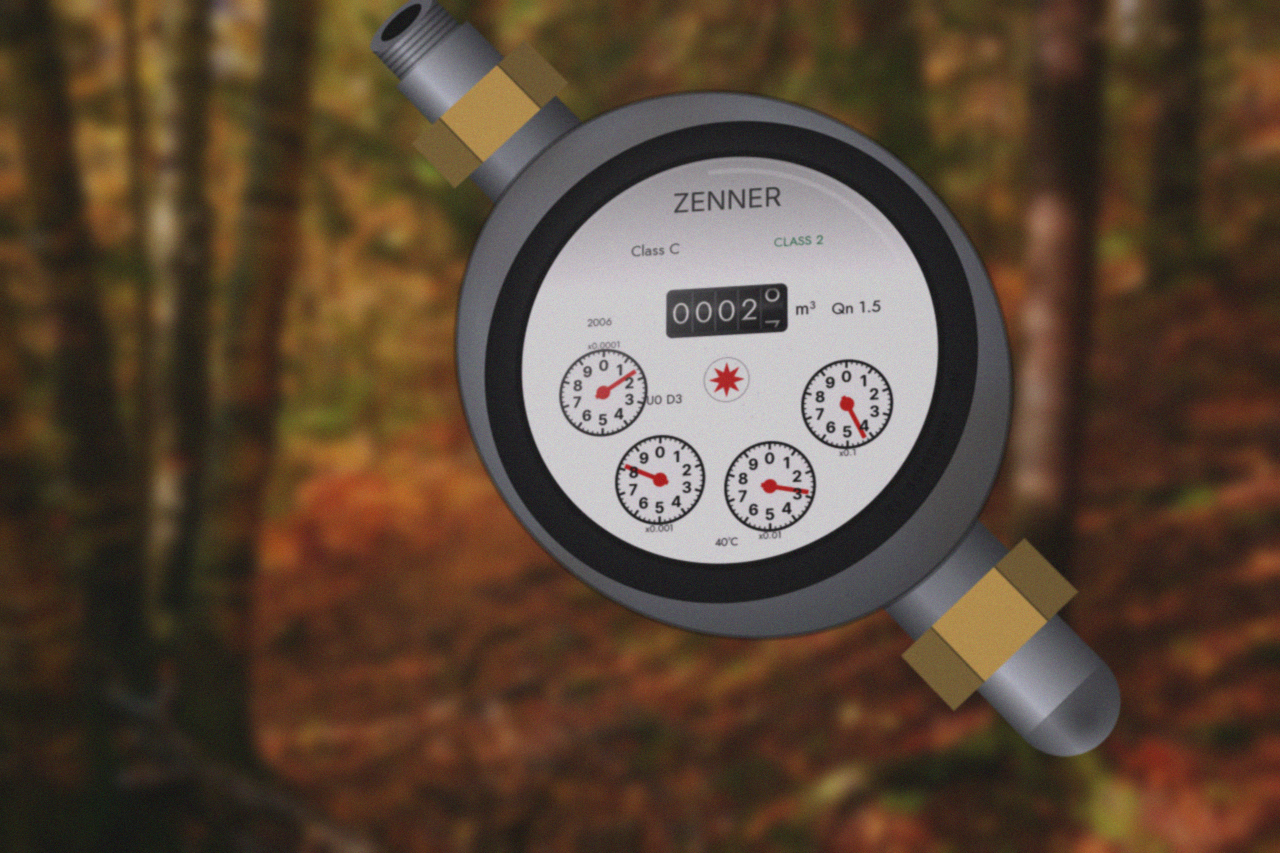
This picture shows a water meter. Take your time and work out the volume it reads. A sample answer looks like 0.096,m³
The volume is 26.4281,m³
